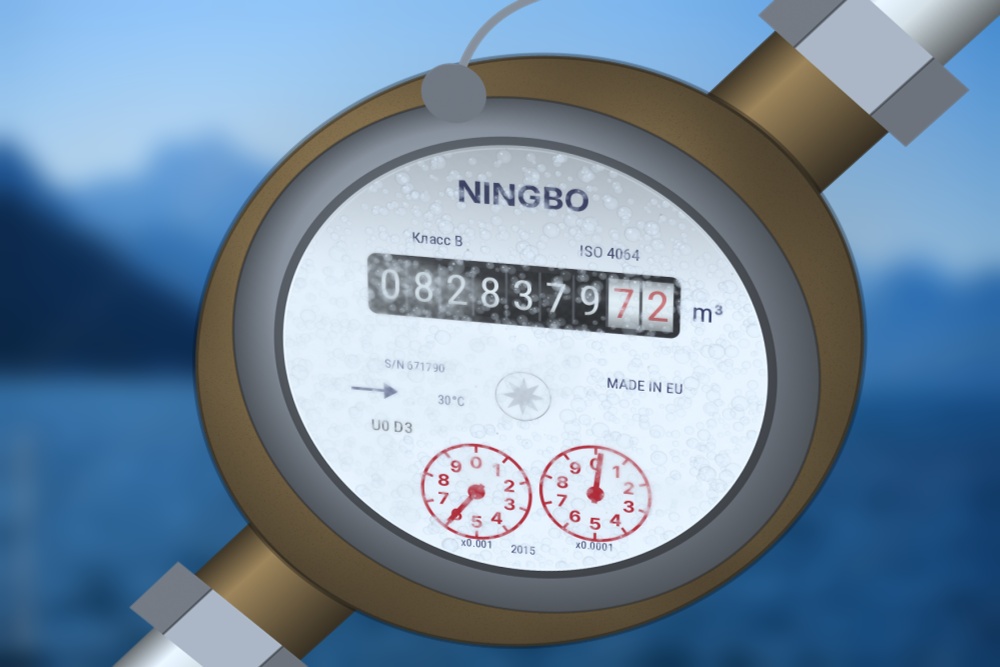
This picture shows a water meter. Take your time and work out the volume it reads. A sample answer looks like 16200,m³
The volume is 828379.7260,m³
